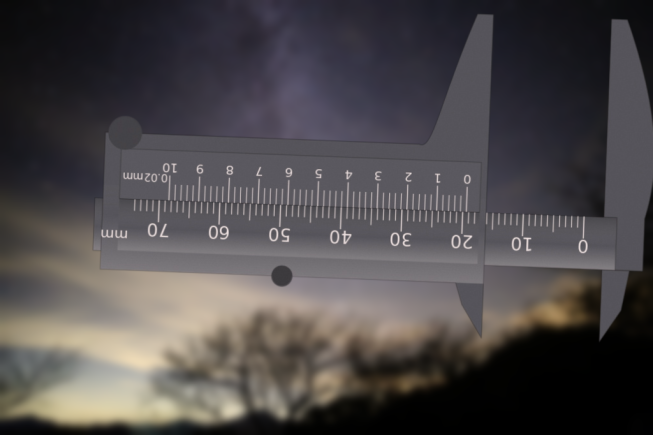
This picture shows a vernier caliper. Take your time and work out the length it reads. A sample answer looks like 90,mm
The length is 19.4,mm
